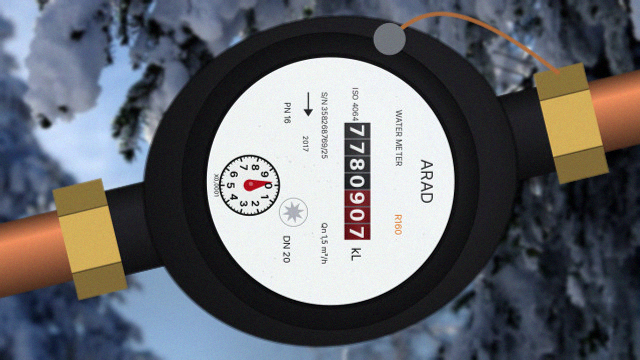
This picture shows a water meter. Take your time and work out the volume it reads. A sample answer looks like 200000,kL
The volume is 7780.9069,kL
